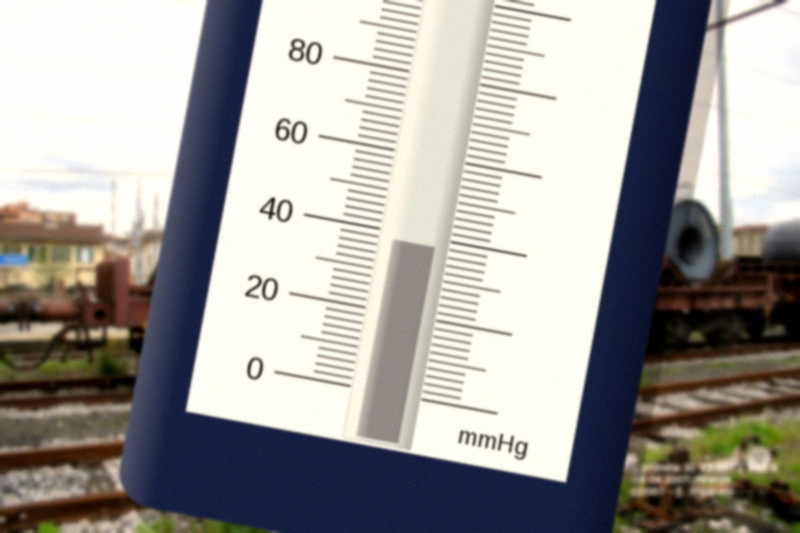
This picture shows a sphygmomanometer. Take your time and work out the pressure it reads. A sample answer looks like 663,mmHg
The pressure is 38,mmHg
